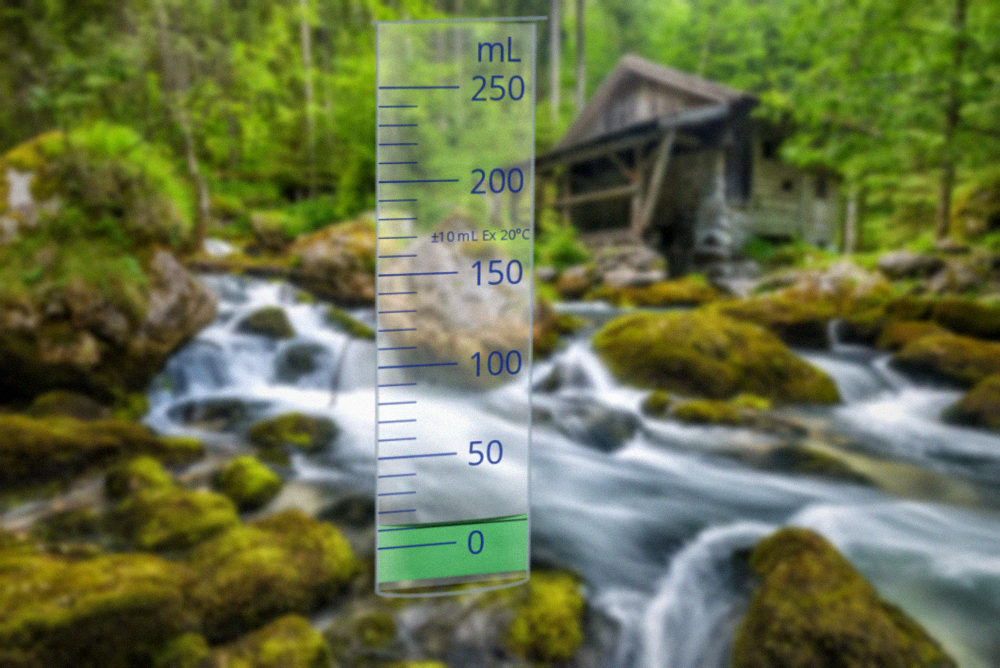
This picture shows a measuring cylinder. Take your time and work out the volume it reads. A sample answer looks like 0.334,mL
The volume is 10,mL
